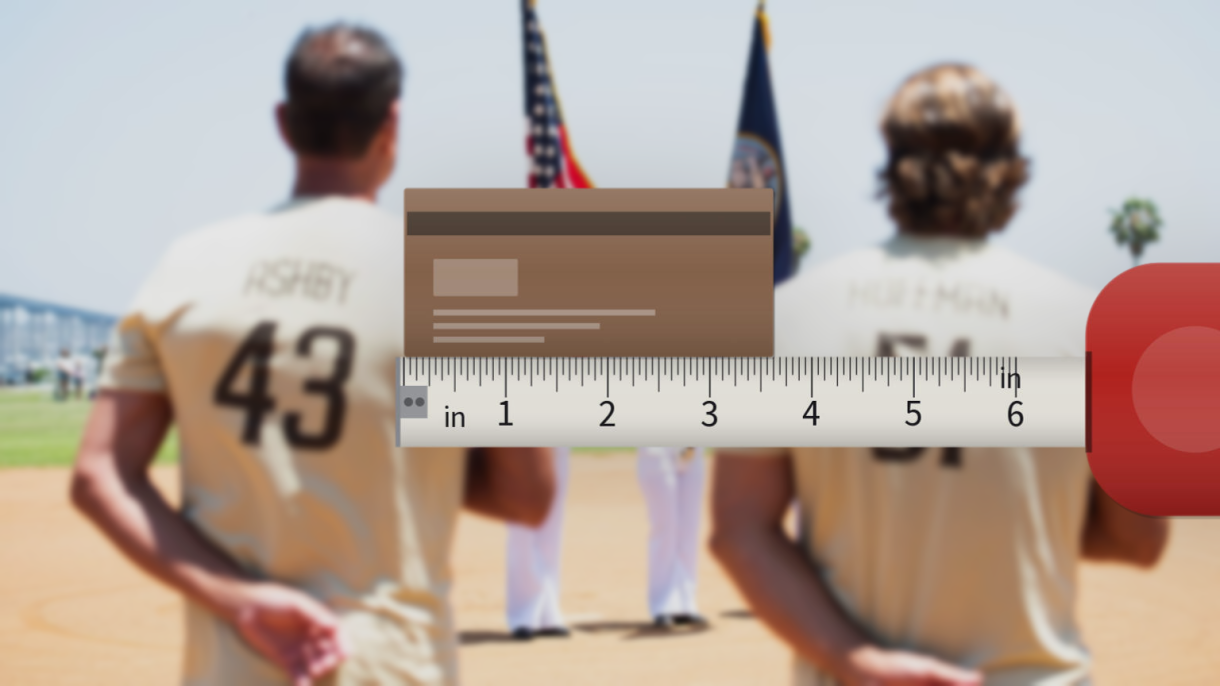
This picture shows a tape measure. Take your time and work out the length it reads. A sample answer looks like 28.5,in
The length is 3.625,in
